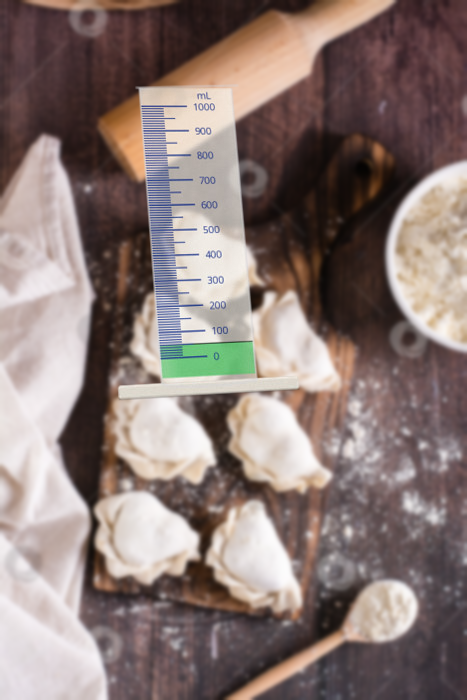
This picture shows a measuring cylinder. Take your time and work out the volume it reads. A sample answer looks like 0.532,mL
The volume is 50,mL
